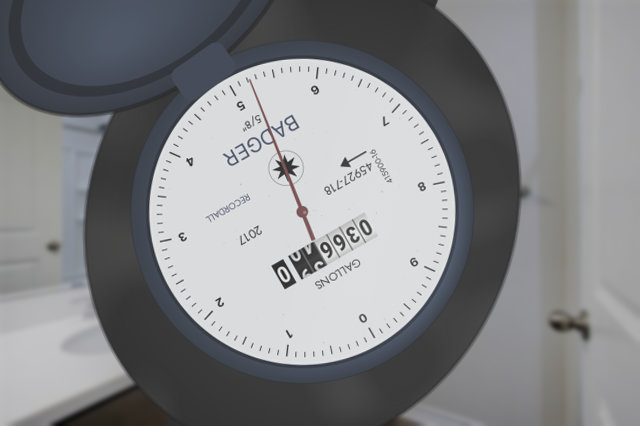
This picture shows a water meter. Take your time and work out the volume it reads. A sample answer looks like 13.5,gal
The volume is 366395.2,gal
